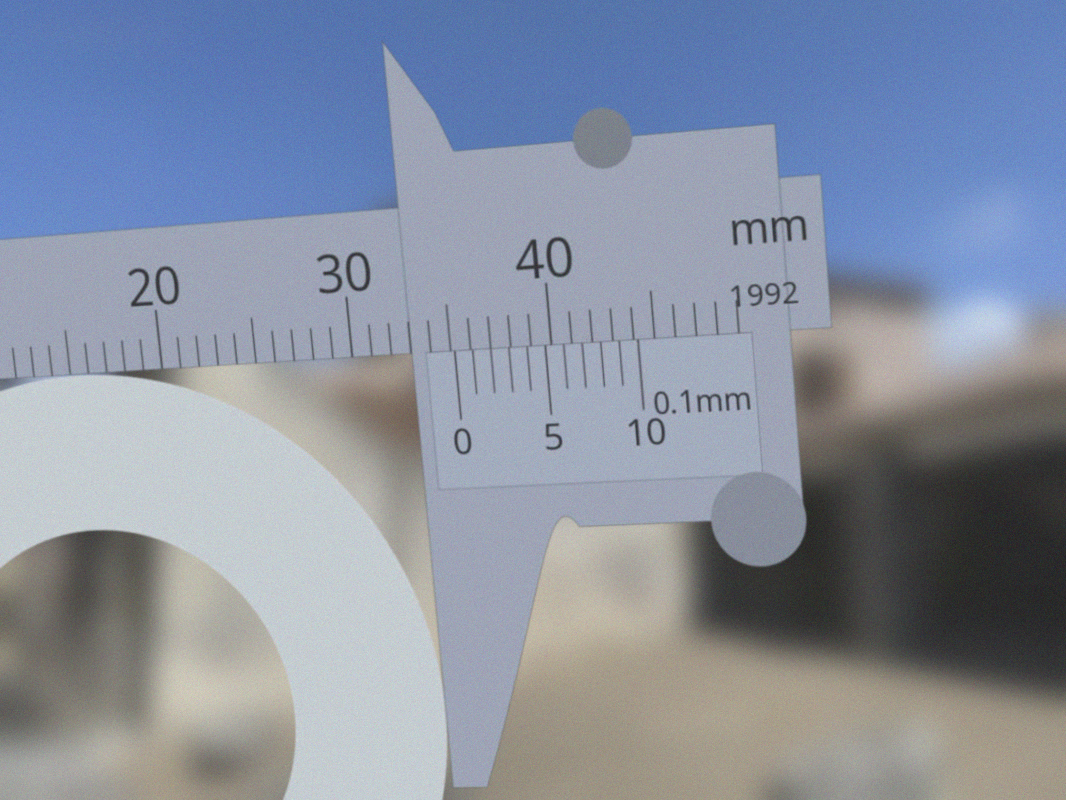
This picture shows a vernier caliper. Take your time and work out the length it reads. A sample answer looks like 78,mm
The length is 35.2,mm
